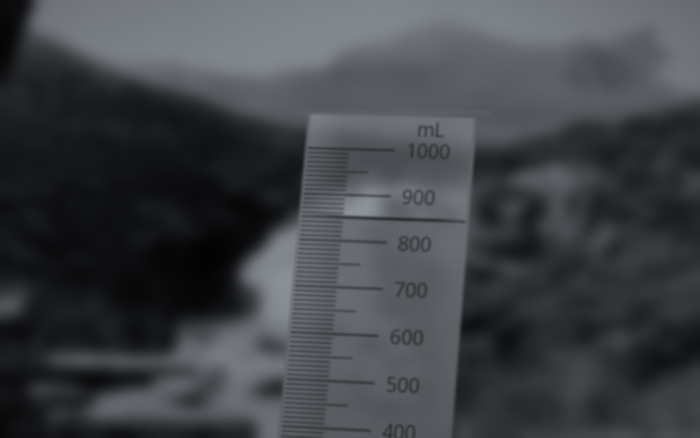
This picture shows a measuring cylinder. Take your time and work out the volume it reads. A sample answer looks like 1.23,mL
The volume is 850,mL
